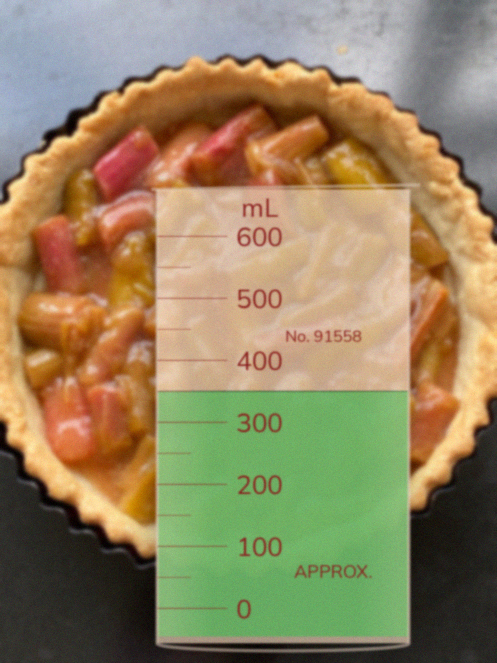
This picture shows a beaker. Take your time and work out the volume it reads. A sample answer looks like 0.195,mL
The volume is 350,mL
